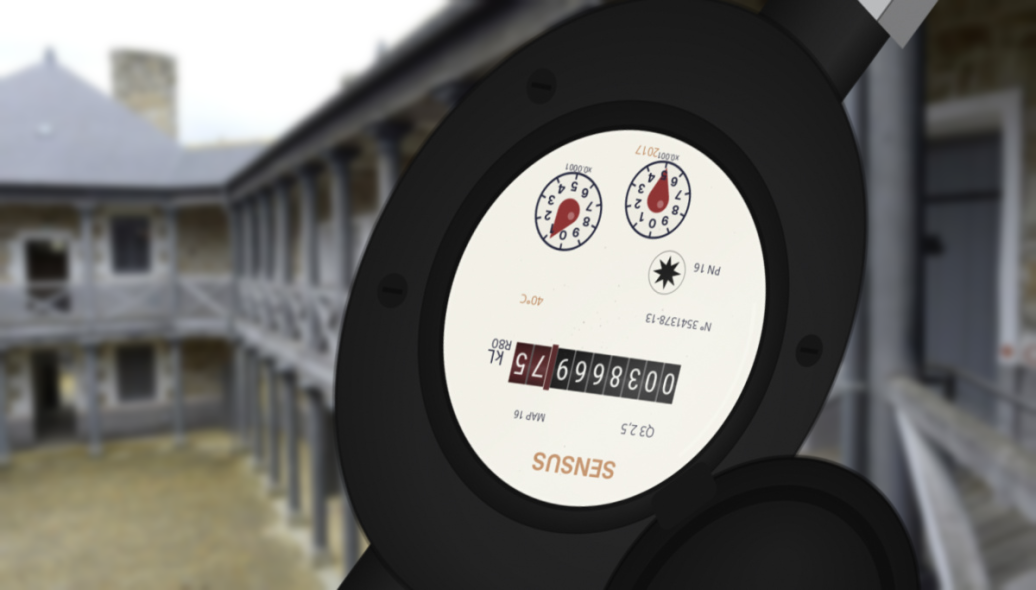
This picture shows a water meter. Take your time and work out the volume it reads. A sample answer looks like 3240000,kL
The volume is 38669.7550,kL
